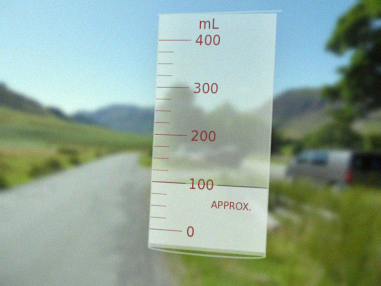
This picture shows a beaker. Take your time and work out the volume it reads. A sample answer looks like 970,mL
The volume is 100,mL
